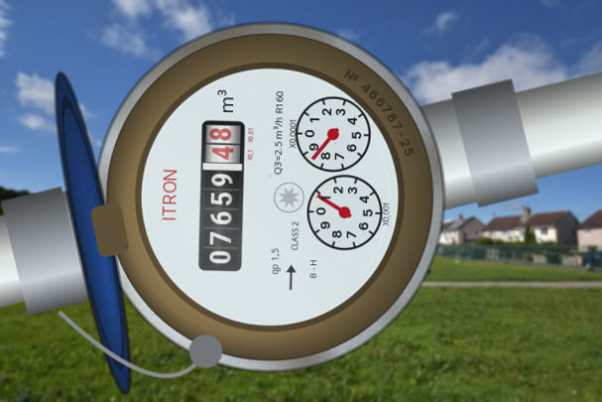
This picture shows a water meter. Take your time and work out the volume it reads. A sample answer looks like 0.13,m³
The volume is 7659.4808,m³
